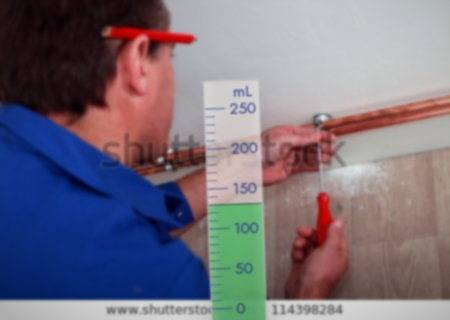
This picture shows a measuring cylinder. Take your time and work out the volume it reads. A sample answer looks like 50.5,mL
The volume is 130,mL
